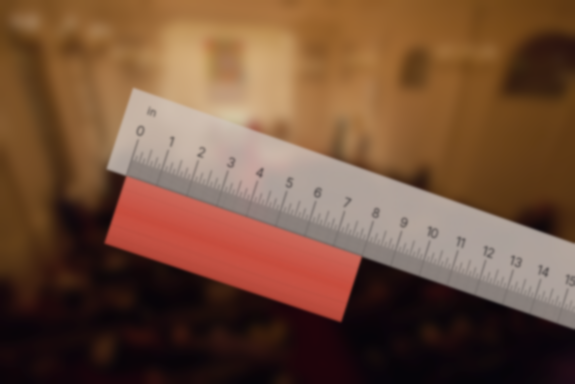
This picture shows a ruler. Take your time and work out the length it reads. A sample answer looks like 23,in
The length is 8,in
